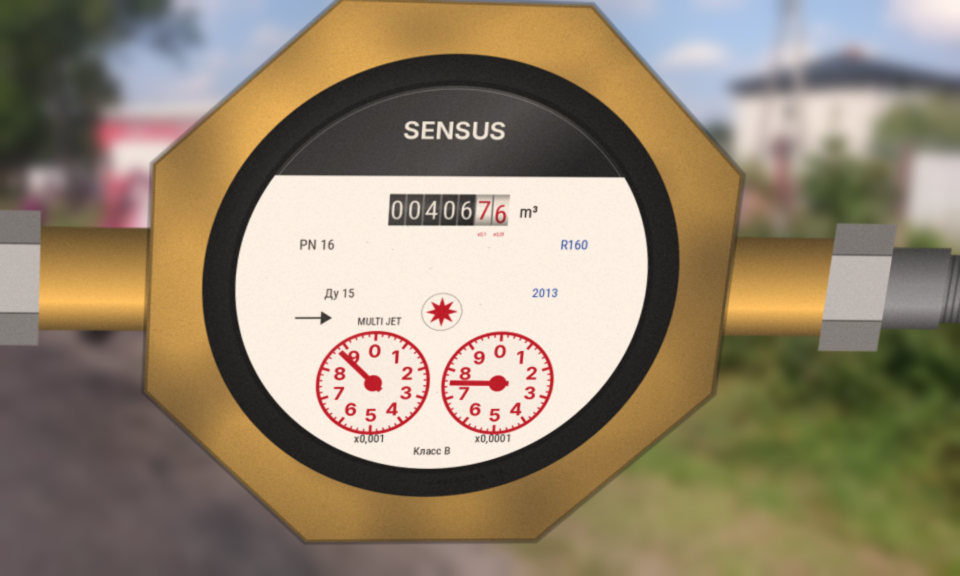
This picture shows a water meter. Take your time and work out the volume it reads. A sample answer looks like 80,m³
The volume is 406.7587,m³
